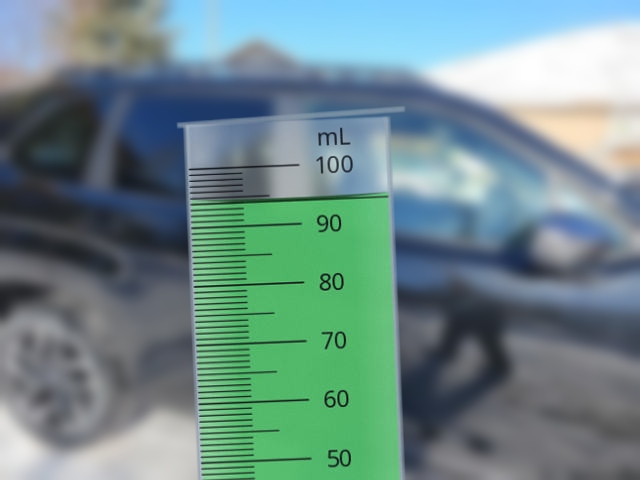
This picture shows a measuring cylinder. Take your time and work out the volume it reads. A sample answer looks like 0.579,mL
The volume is 94,mL
